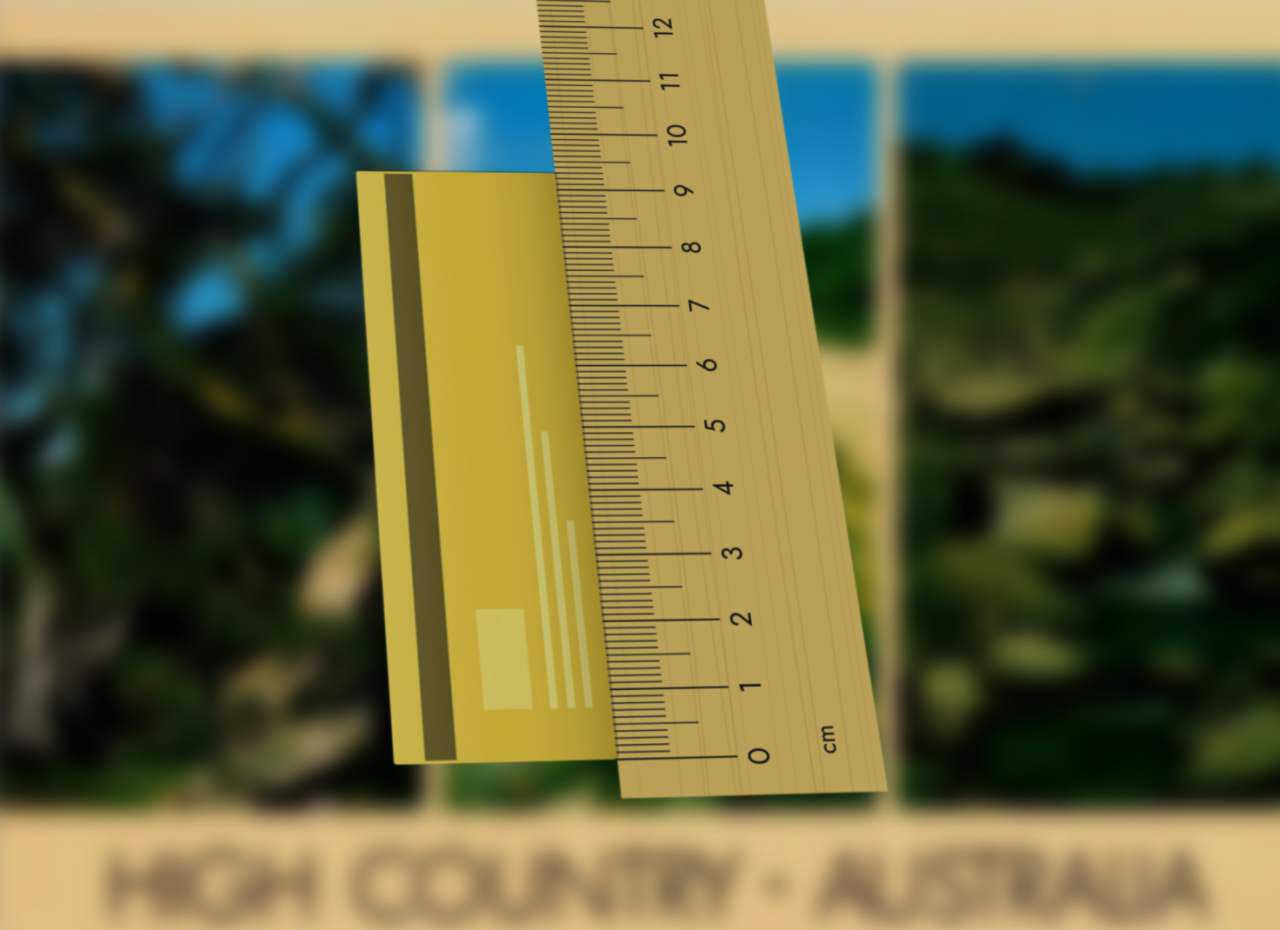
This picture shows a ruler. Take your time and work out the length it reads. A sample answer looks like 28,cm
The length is 9.3,cm
